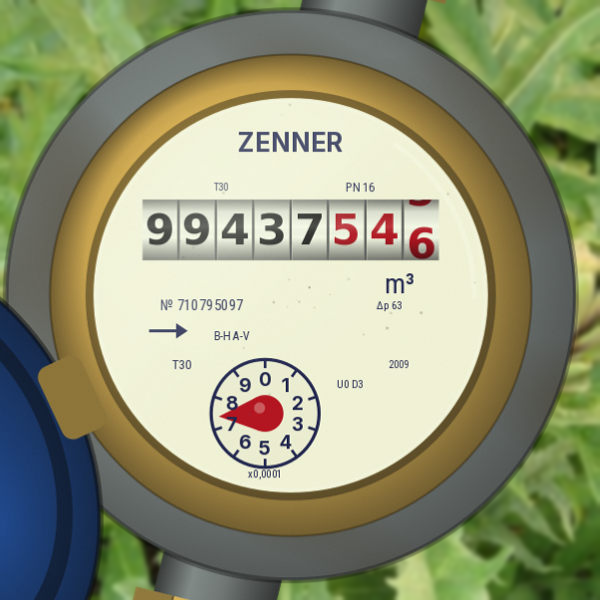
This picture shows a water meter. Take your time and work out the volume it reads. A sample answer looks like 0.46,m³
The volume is 99437.5457,m³
